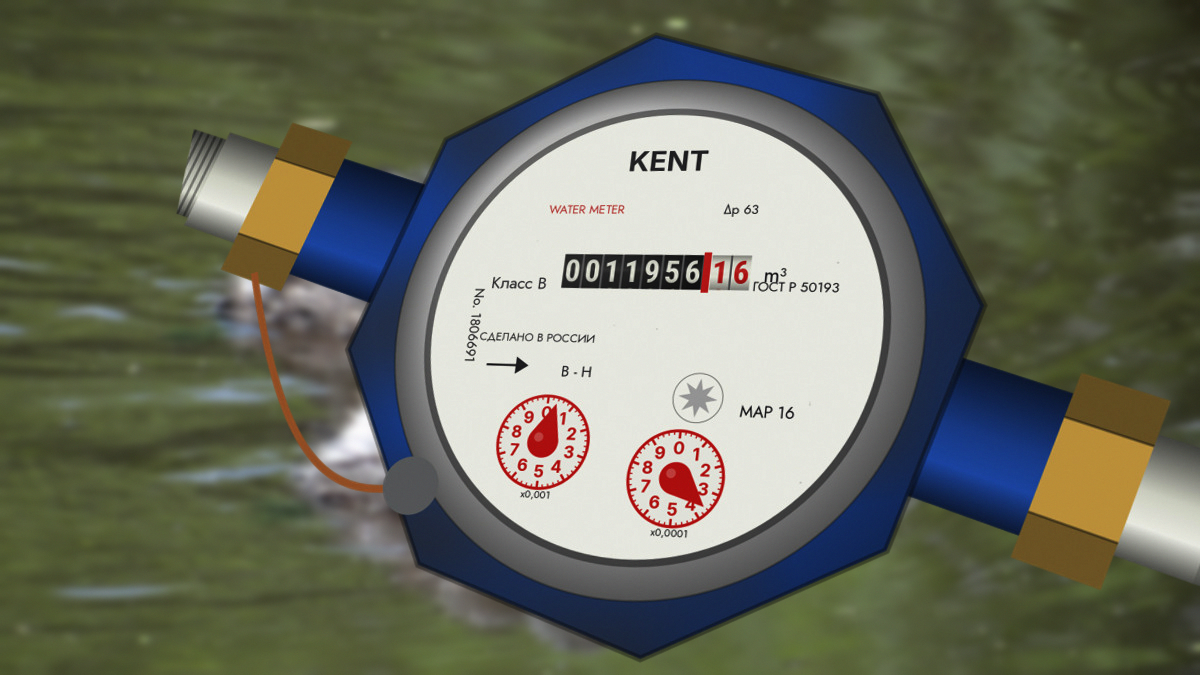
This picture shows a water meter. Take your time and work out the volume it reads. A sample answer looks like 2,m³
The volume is 11956.1603,m³
